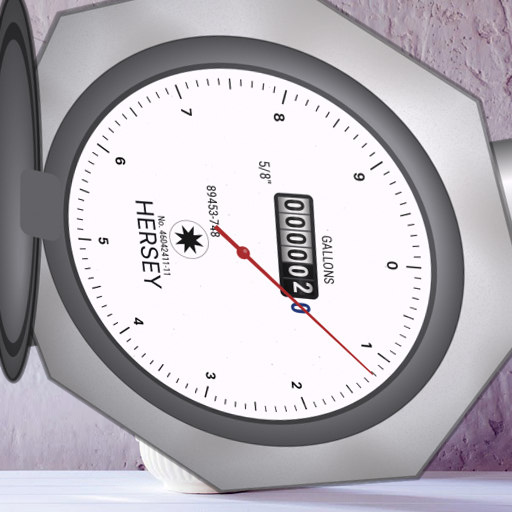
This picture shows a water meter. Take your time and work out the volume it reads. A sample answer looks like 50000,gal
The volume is 21.2,gal
